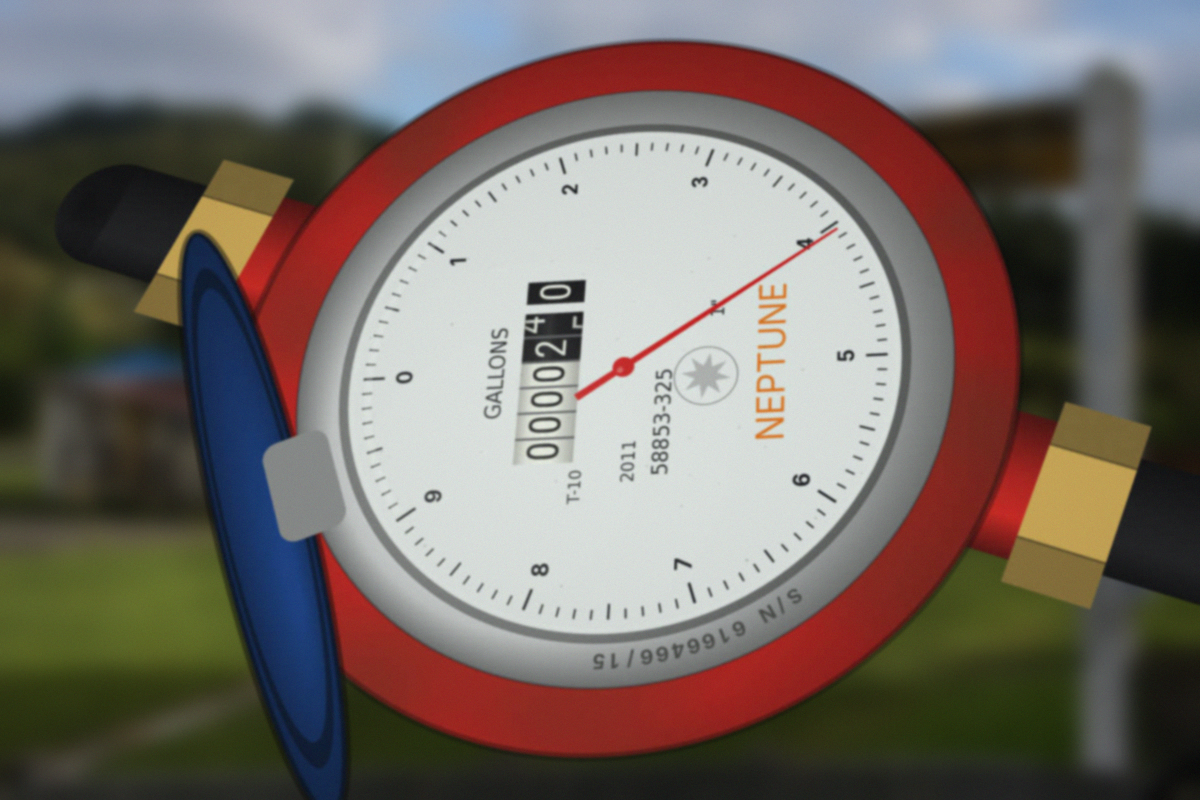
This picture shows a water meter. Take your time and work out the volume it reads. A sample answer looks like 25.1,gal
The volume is 244.0,gal
